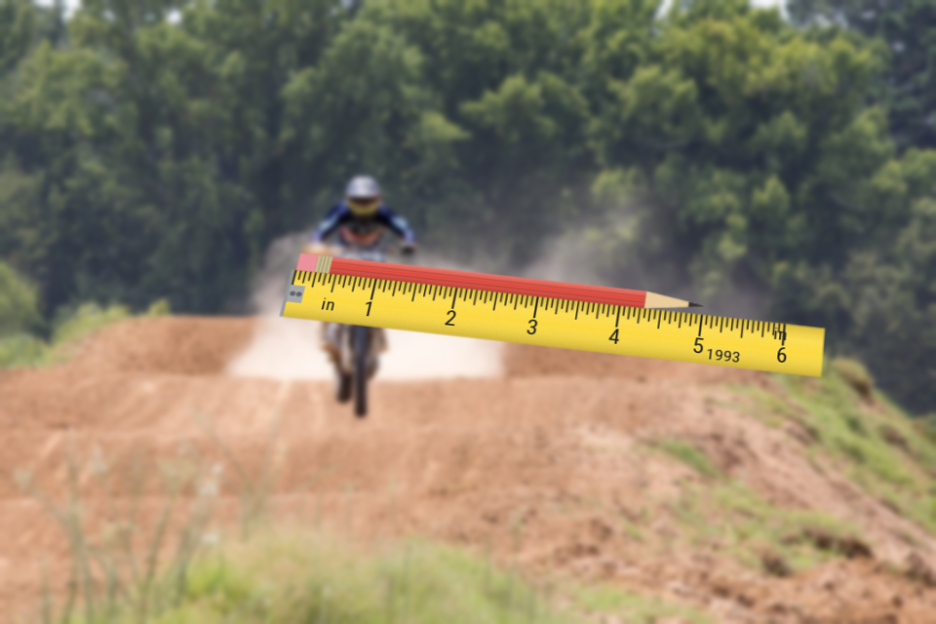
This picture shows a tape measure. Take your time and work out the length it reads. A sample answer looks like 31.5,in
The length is 5,in
